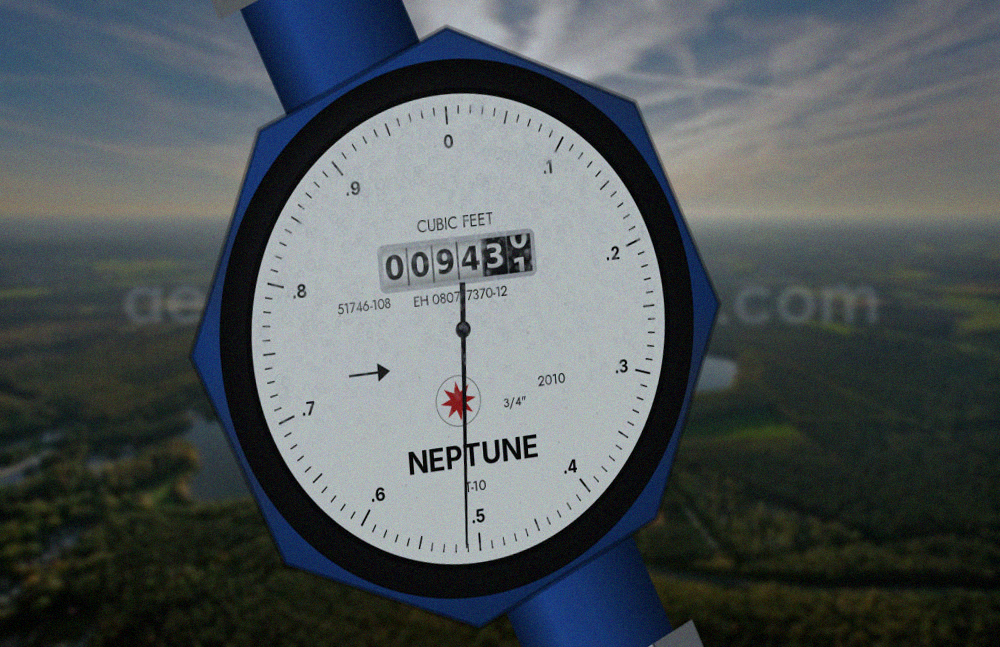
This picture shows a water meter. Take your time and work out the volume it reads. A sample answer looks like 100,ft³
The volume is 9430.51,ft³
